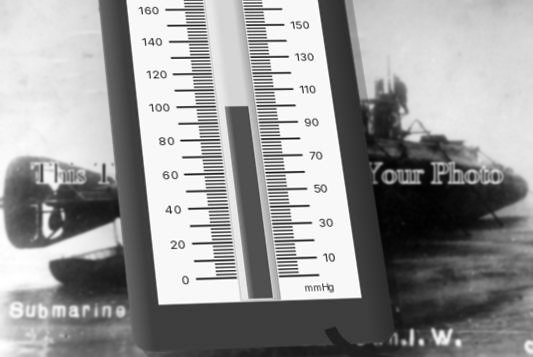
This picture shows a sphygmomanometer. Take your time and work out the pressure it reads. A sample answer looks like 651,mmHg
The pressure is 100,mmHg
